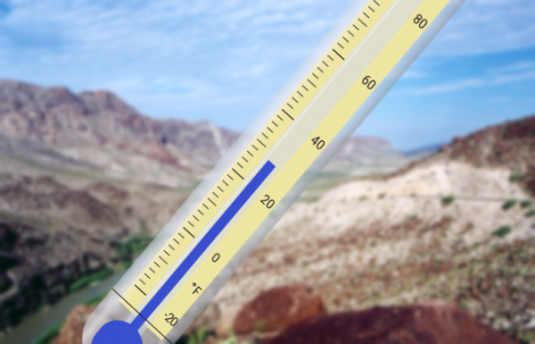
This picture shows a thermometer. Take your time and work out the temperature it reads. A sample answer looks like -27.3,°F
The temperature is 28,°F
